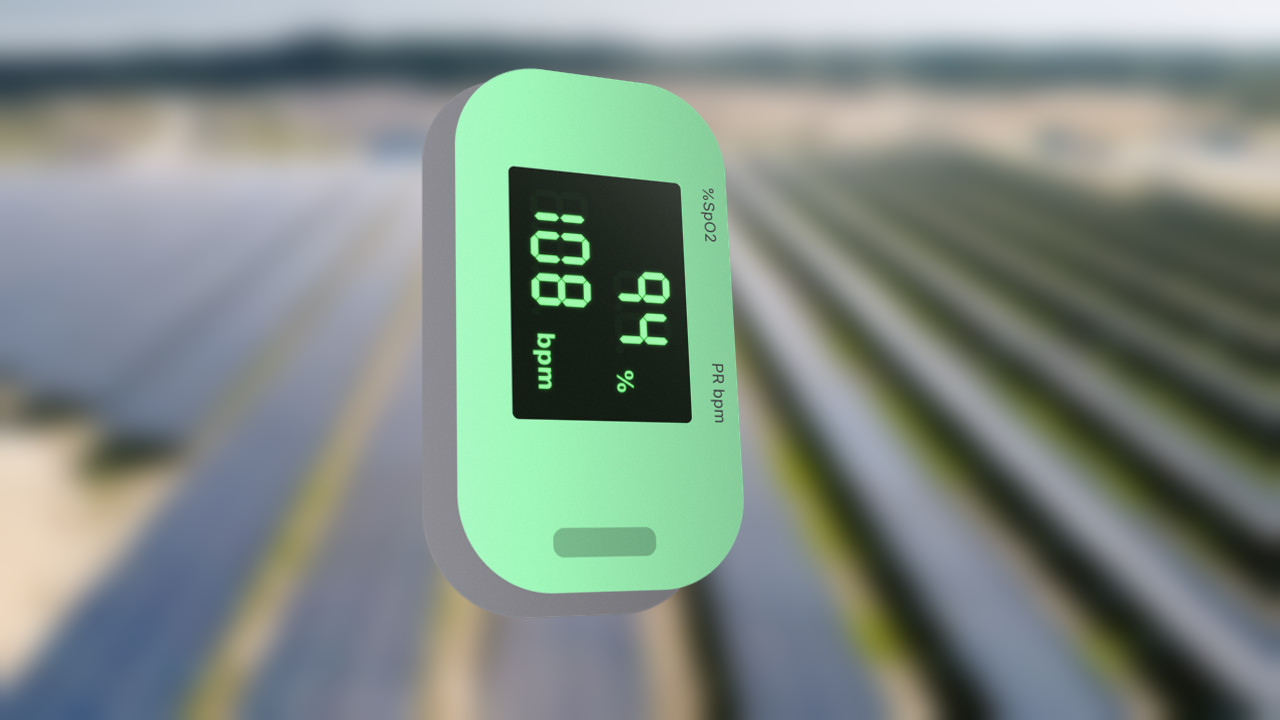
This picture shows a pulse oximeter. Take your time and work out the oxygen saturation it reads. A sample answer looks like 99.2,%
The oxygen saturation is 94,%
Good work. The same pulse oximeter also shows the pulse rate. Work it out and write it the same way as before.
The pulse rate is 108,bpm
